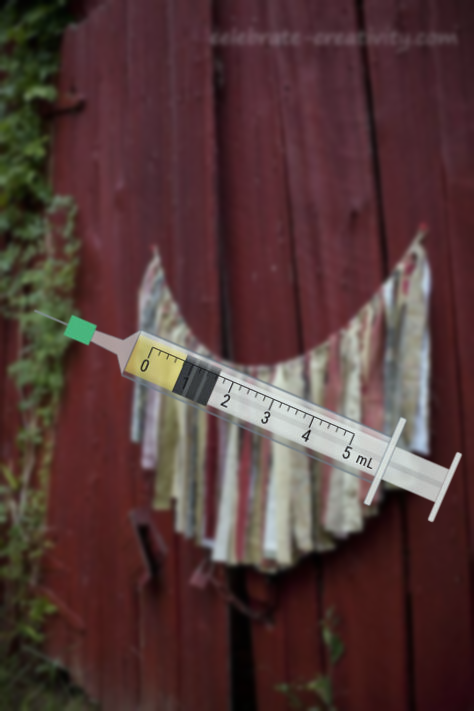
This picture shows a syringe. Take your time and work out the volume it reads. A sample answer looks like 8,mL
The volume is 0.8,mL
